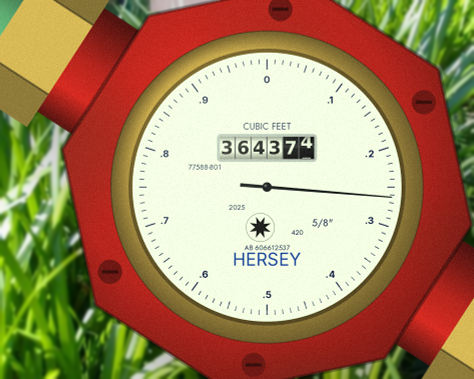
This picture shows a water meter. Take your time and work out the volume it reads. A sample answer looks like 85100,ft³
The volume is 364374.26,ft³
